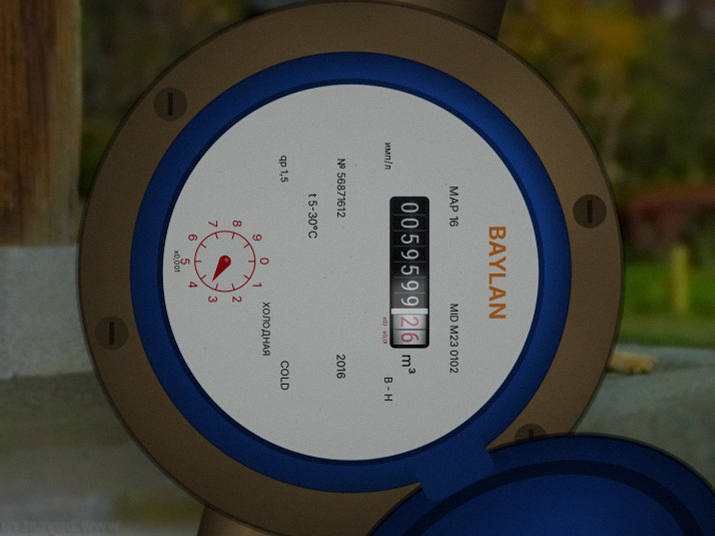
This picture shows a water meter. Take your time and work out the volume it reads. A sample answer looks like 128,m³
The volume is 59599.263,m³
